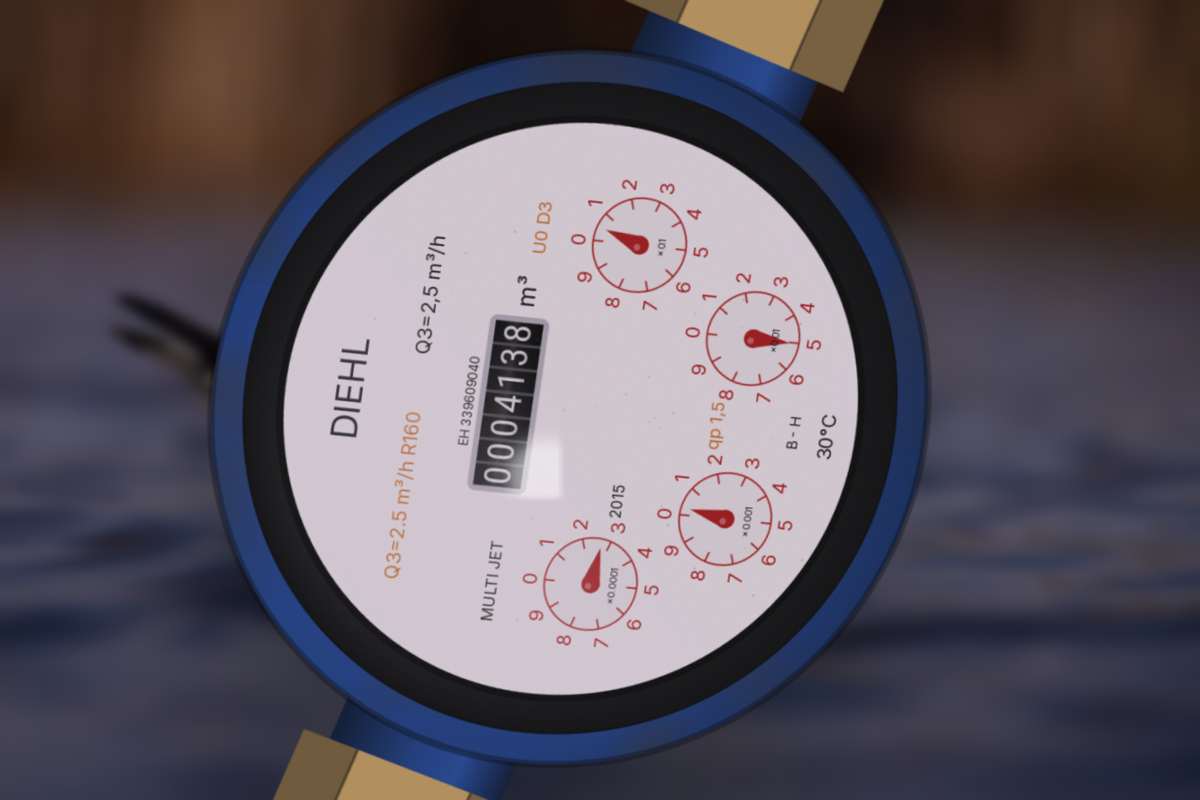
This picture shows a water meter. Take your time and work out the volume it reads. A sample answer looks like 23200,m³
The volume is 4138.0502,m³
